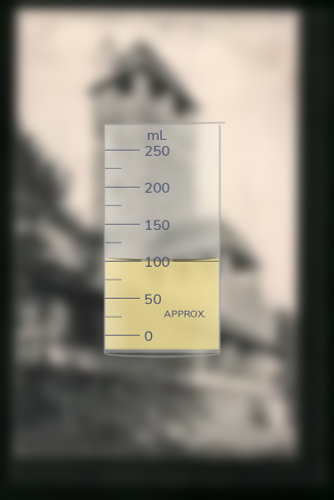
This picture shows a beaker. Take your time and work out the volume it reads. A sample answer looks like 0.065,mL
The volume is 100,mL
